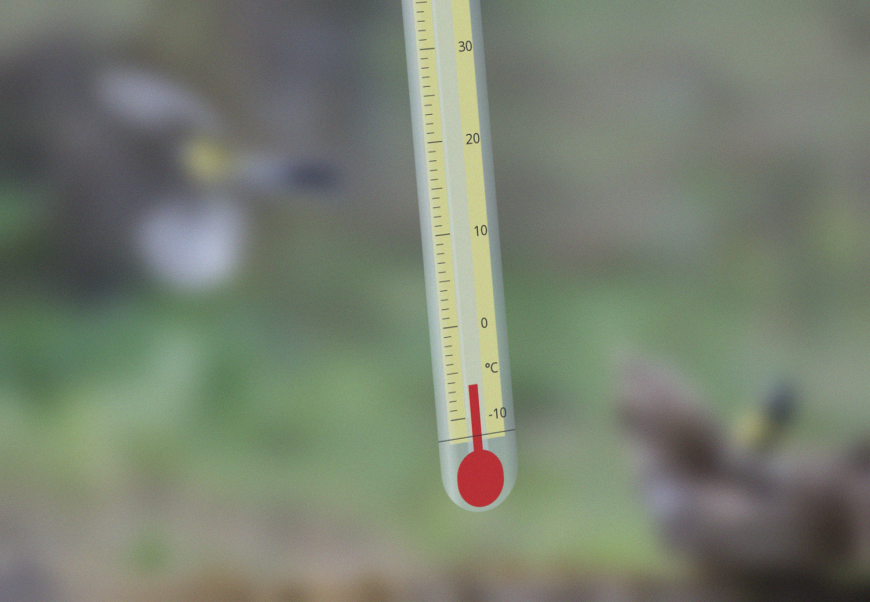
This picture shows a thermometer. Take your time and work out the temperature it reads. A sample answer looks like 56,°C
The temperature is -6.5,°C
